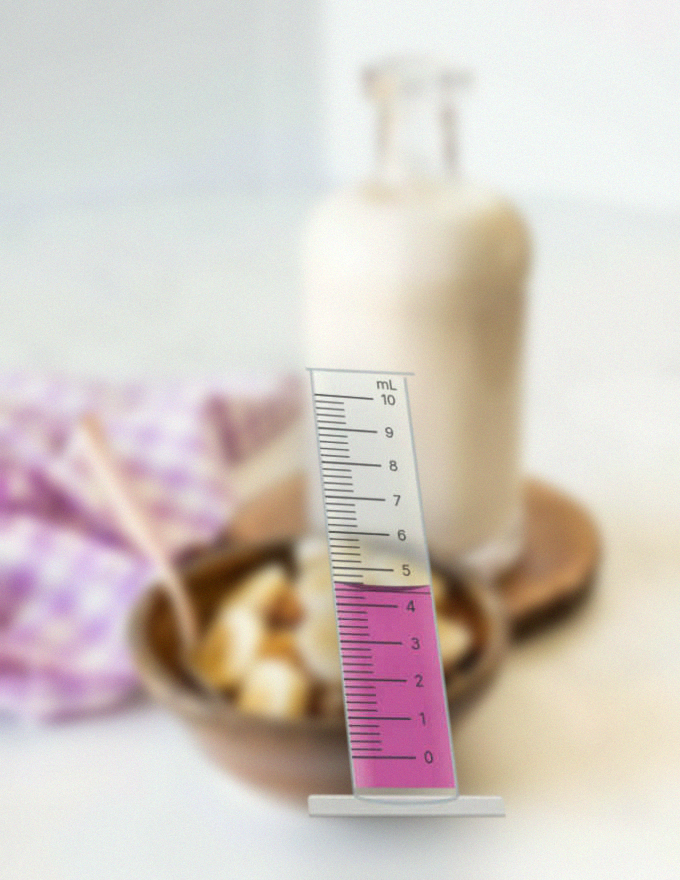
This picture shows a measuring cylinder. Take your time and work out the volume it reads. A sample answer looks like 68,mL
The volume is 4.4,mL
